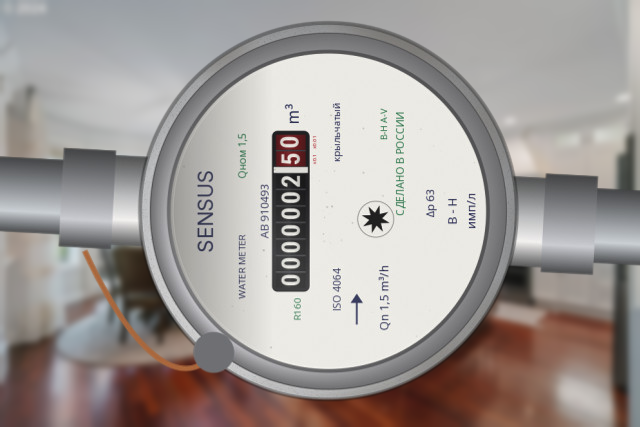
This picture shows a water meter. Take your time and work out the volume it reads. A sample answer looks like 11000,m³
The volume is 2.50,m³
